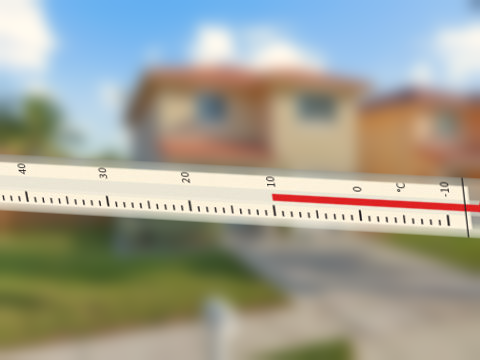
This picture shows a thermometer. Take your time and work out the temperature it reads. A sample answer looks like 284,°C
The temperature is 10,°C
